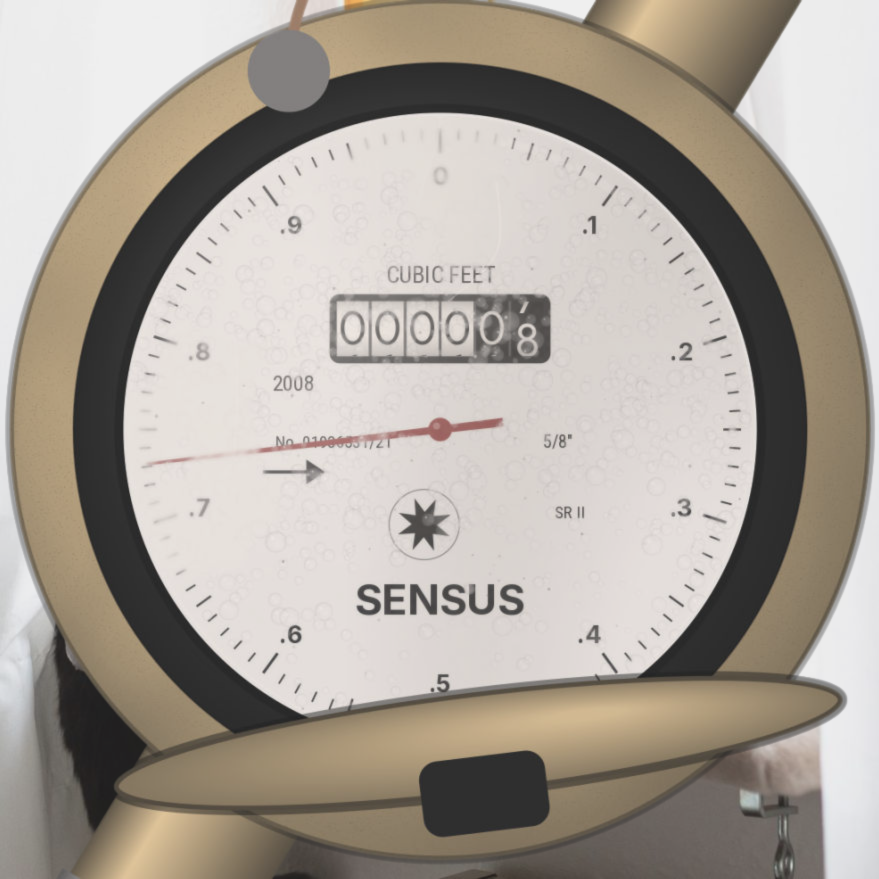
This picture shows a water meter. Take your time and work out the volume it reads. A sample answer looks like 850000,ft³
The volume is 7.73,ft³
